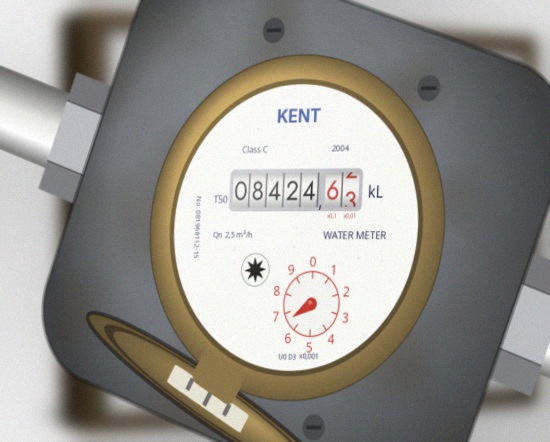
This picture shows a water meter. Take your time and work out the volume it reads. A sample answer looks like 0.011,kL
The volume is 8424.626,kL
